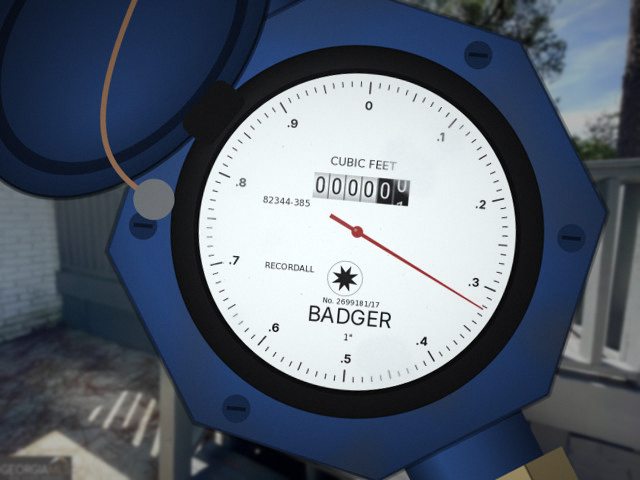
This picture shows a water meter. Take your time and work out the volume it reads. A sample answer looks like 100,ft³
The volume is 0.32,ft³
